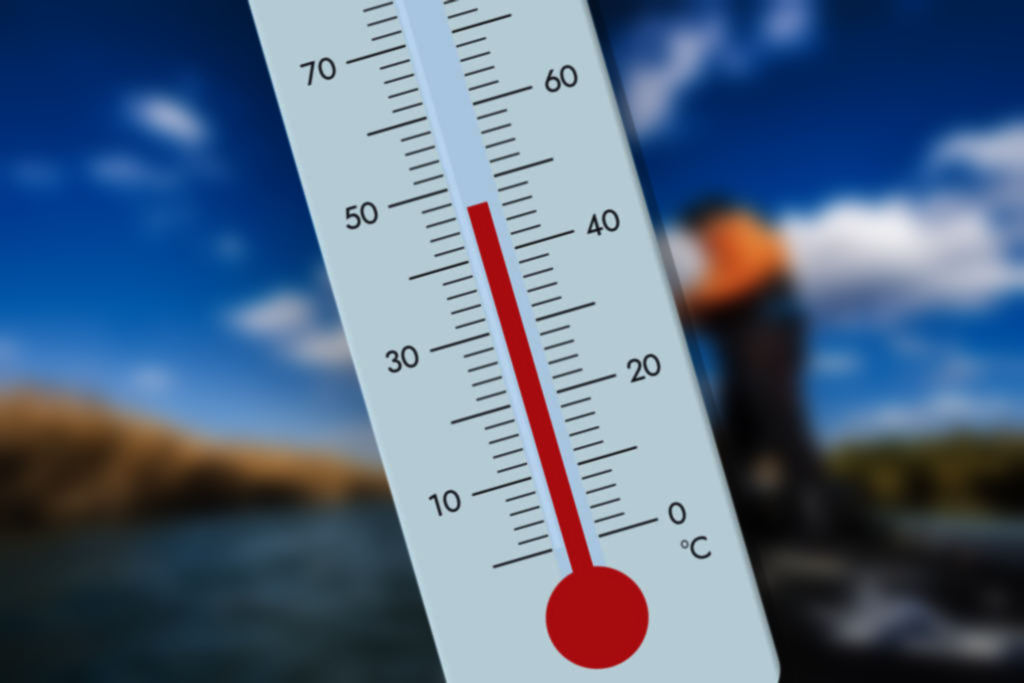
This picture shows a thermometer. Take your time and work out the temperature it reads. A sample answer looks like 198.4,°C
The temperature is 47,°C
